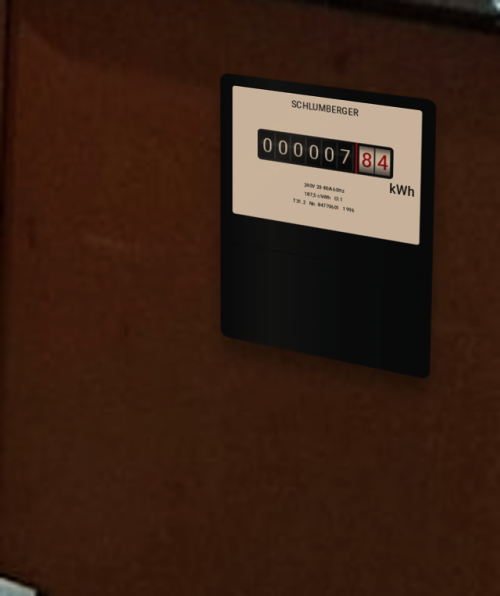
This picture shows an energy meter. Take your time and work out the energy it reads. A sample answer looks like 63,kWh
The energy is 7.84,kWh
